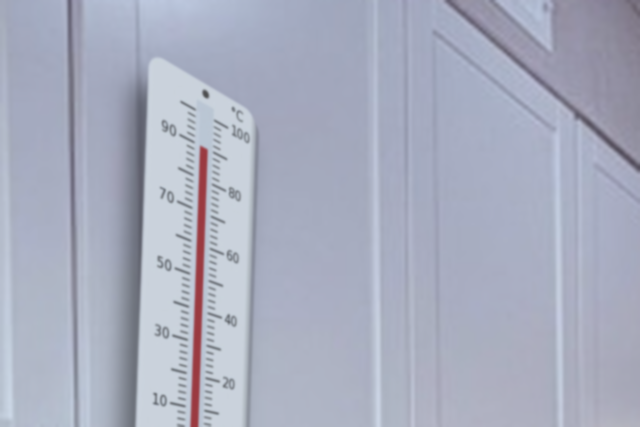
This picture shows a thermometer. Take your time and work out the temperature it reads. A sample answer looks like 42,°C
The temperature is 90,°C
